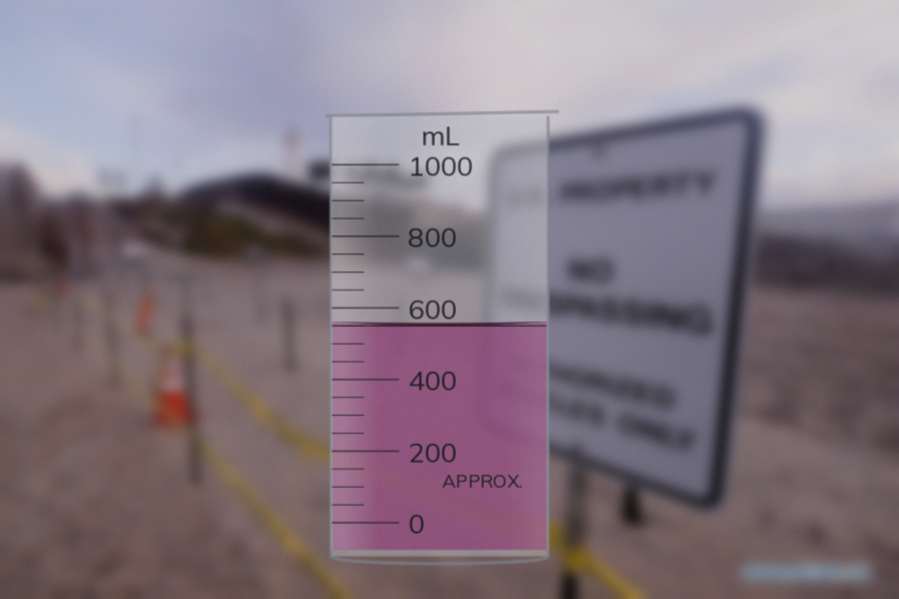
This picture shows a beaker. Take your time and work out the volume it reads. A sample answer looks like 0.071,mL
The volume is 550,mL
